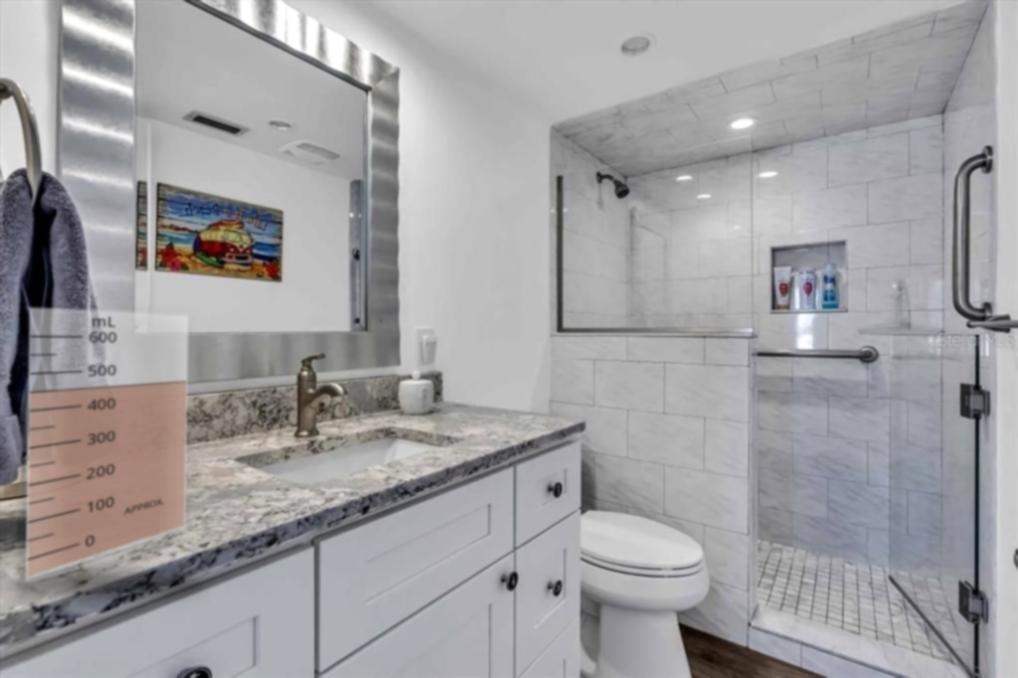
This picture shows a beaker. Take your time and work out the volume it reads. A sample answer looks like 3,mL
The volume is 450,mL
